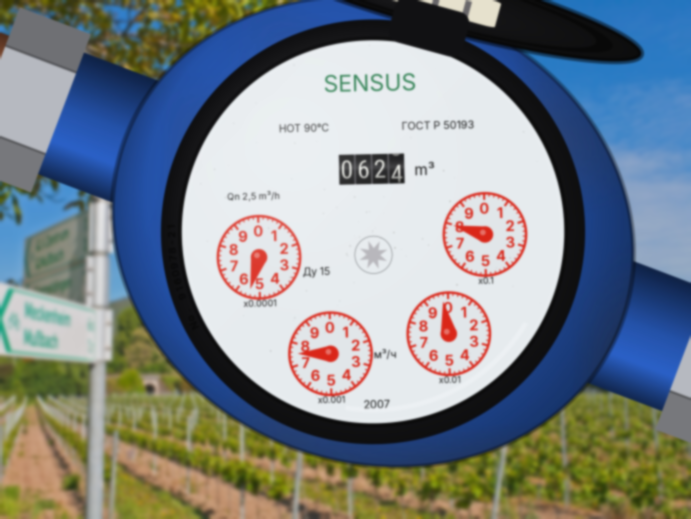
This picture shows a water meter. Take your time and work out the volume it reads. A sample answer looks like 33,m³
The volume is 623.7975,m³
